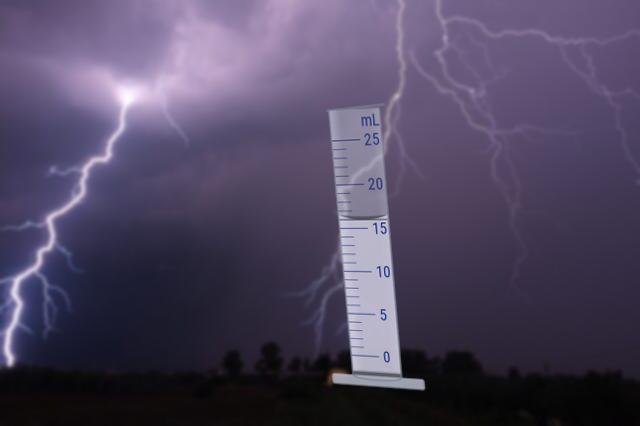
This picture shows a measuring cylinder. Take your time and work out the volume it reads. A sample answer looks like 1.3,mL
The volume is 16,mL
